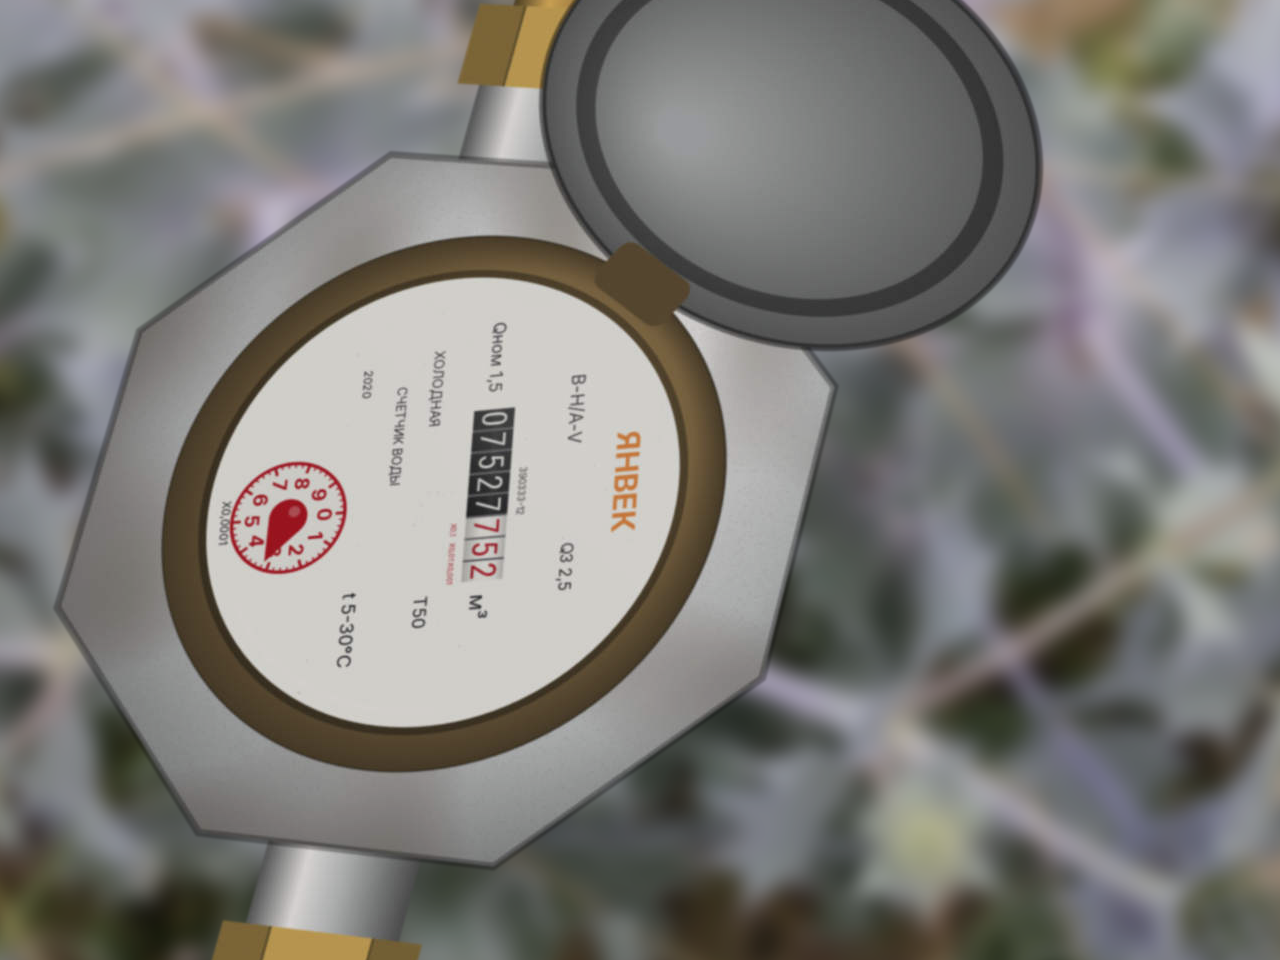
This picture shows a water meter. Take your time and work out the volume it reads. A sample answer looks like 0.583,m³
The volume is 7527.7523,m³
